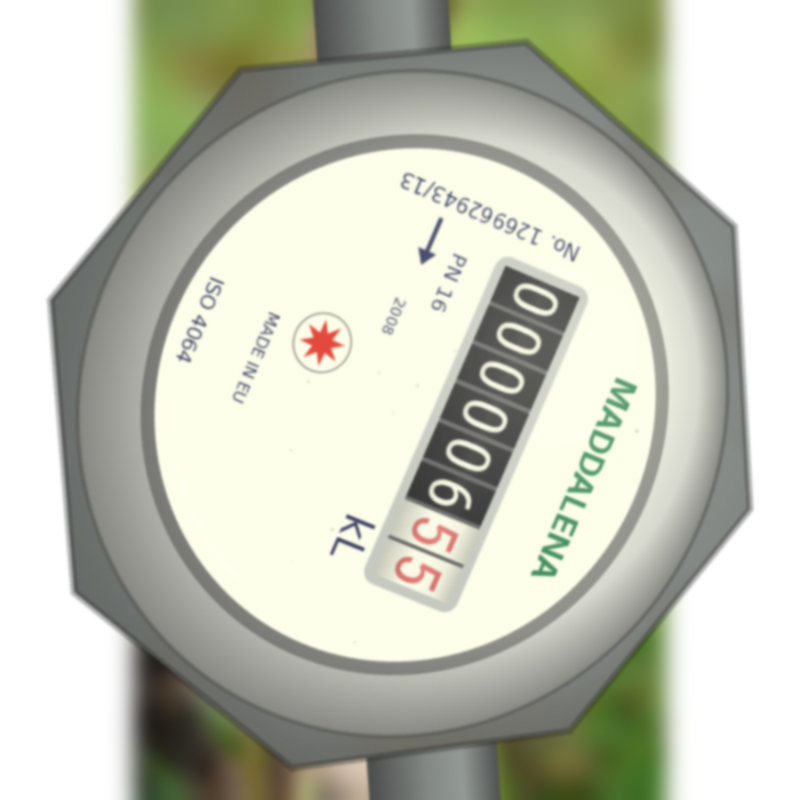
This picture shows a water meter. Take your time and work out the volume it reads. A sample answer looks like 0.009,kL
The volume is 6.55,kL
